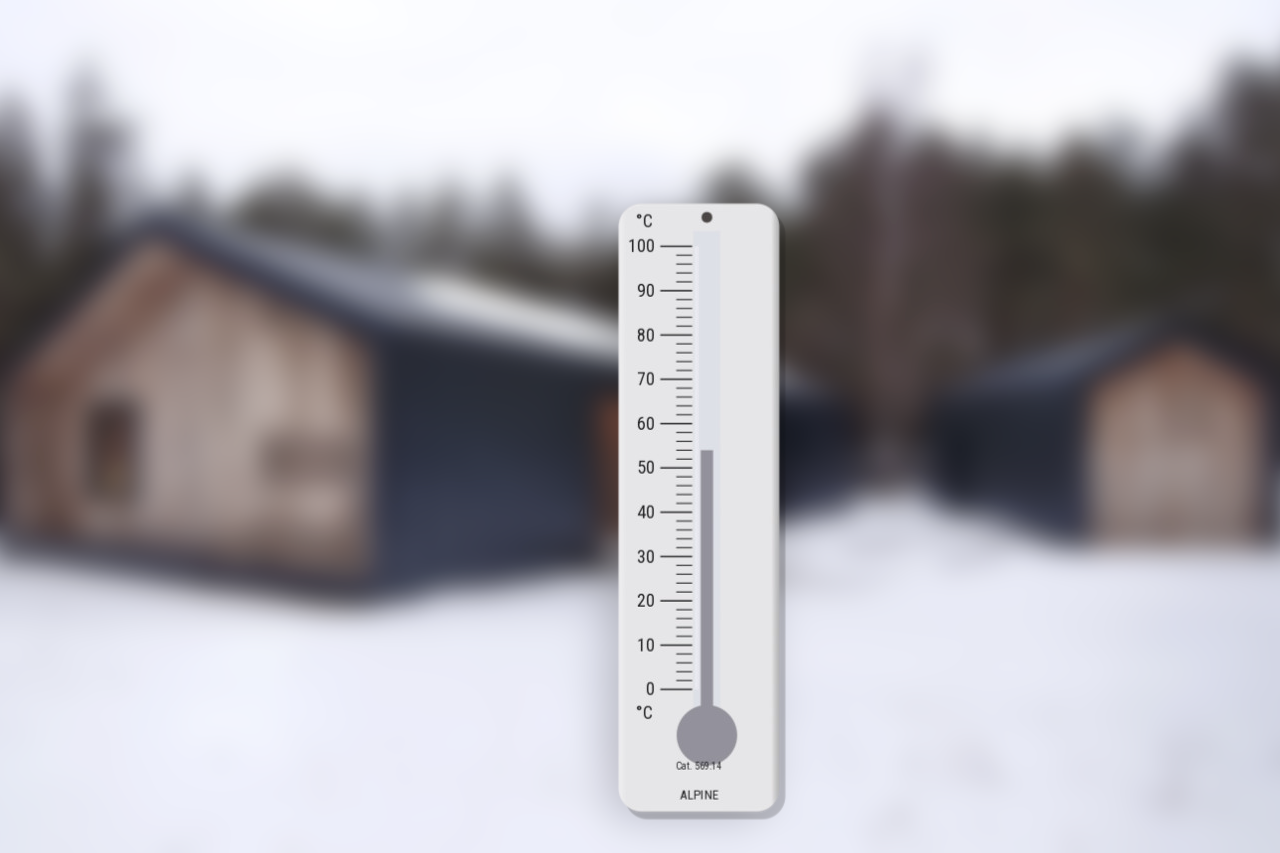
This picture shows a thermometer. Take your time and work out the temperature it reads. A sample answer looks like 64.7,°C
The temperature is 54,°C
